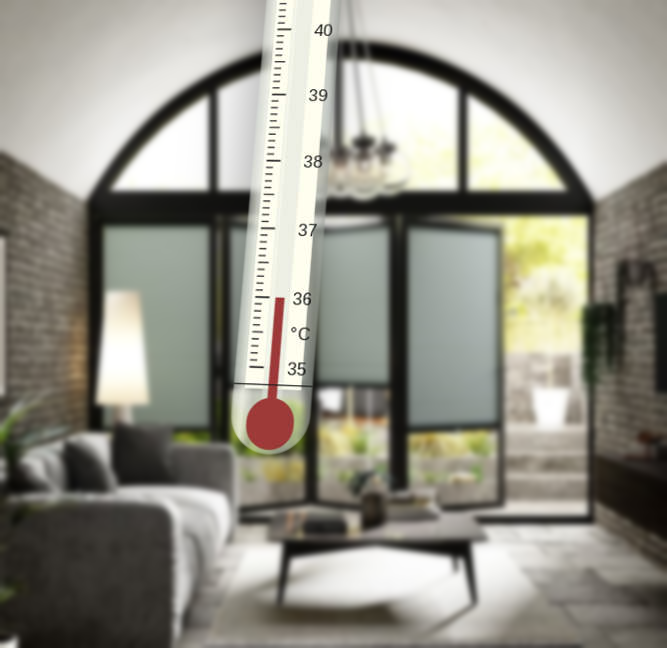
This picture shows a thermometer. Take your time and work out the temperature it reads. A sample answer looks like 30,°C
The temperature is 36,°C
